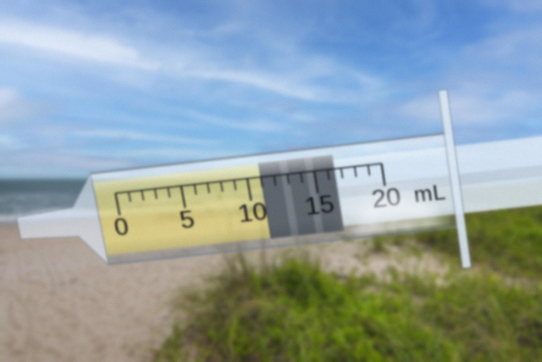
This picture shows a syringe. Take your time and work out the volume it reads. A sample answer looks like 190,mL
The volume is 11,mL
